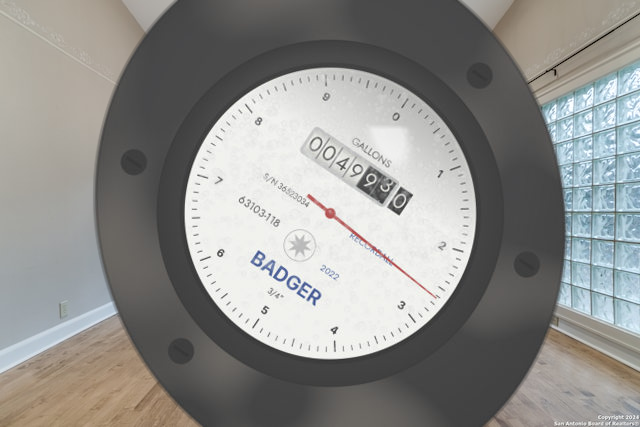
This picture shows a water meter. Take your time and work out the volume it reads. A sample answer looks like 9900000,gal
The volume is 49932.6,gal
